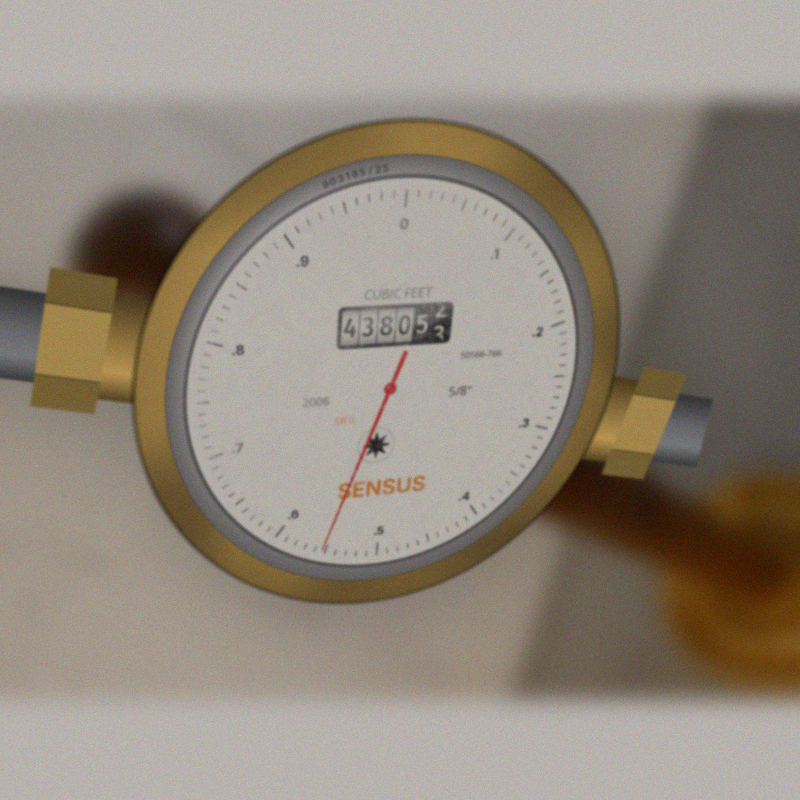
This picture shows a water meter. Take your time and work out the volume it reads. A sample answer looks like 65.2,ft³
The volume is 438052.55,ft³
